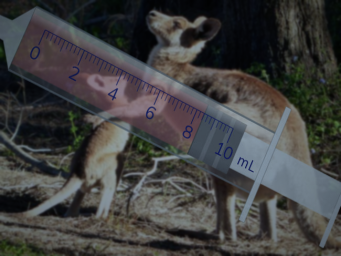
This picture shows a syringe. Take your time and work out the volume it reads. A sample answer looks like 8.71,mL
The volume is 8.4,mL
